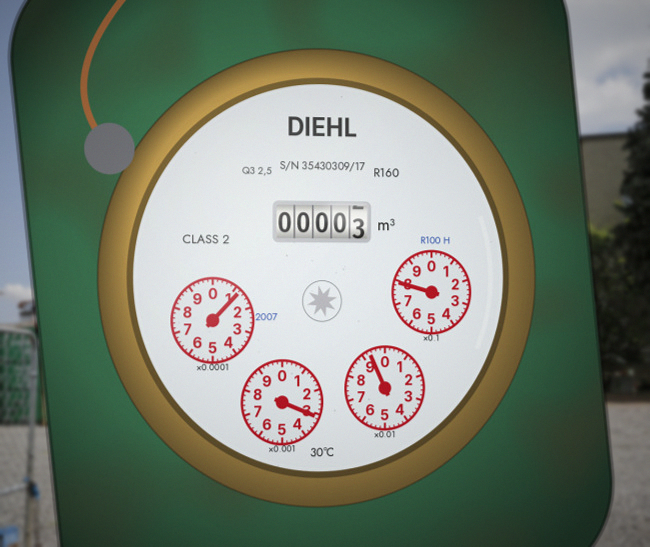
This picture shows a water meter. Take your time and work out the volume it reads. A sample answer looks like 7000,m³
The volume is 2.7931,m³
